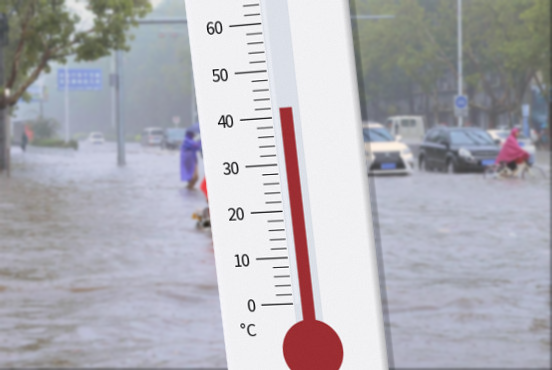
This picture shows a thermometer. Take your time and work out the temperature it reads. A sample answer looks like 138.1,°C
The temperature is 42,°C
